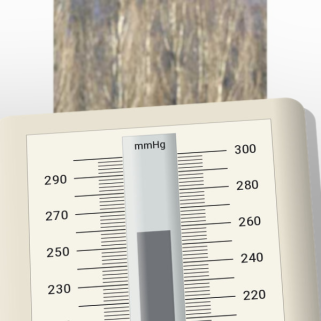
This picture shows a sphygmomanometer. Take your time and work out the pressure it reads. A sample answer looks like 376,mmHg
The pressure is 258,mmHg
